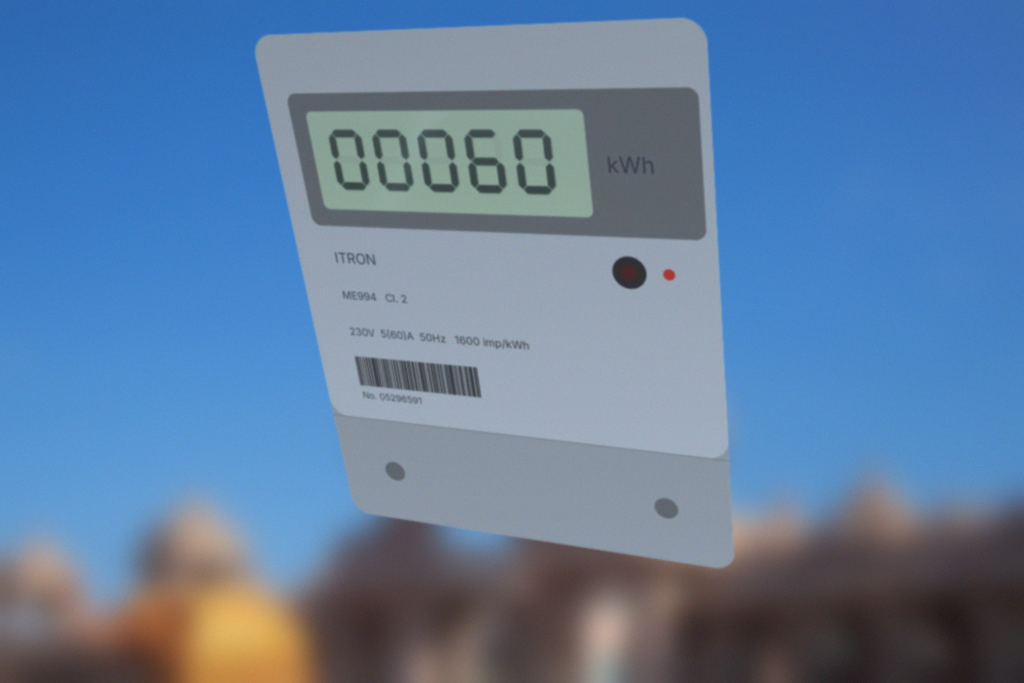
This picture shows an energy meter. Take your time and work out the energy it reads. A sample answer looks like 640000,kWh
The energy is 60,kWh
